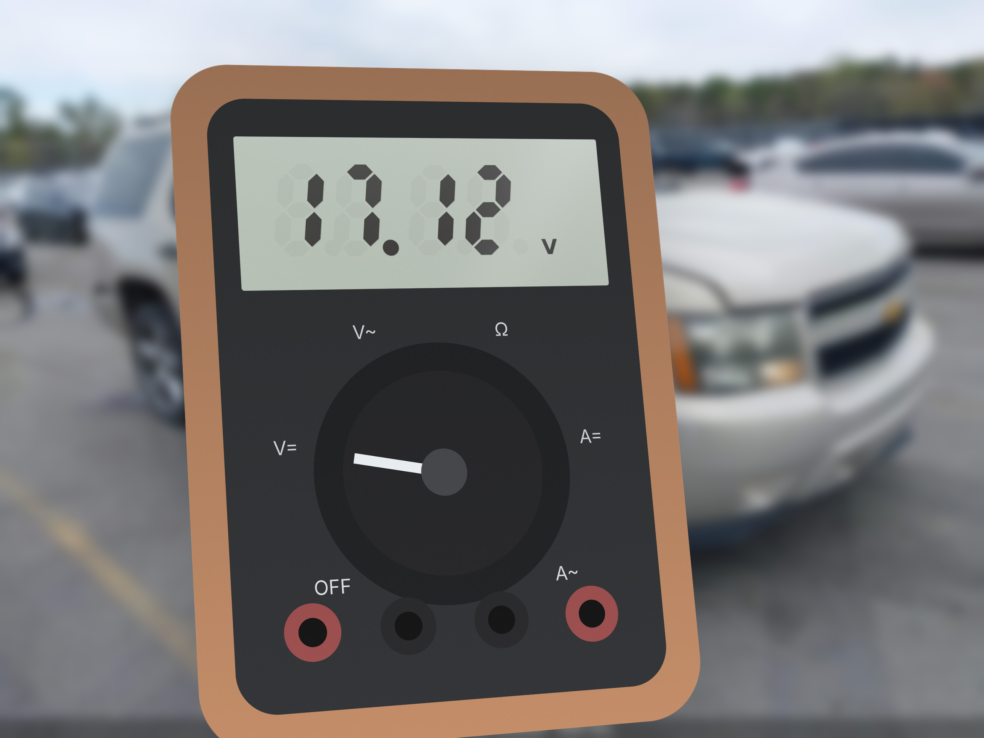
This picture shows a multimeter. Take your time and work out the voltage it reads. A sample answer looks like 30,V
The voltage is 17.12,V
